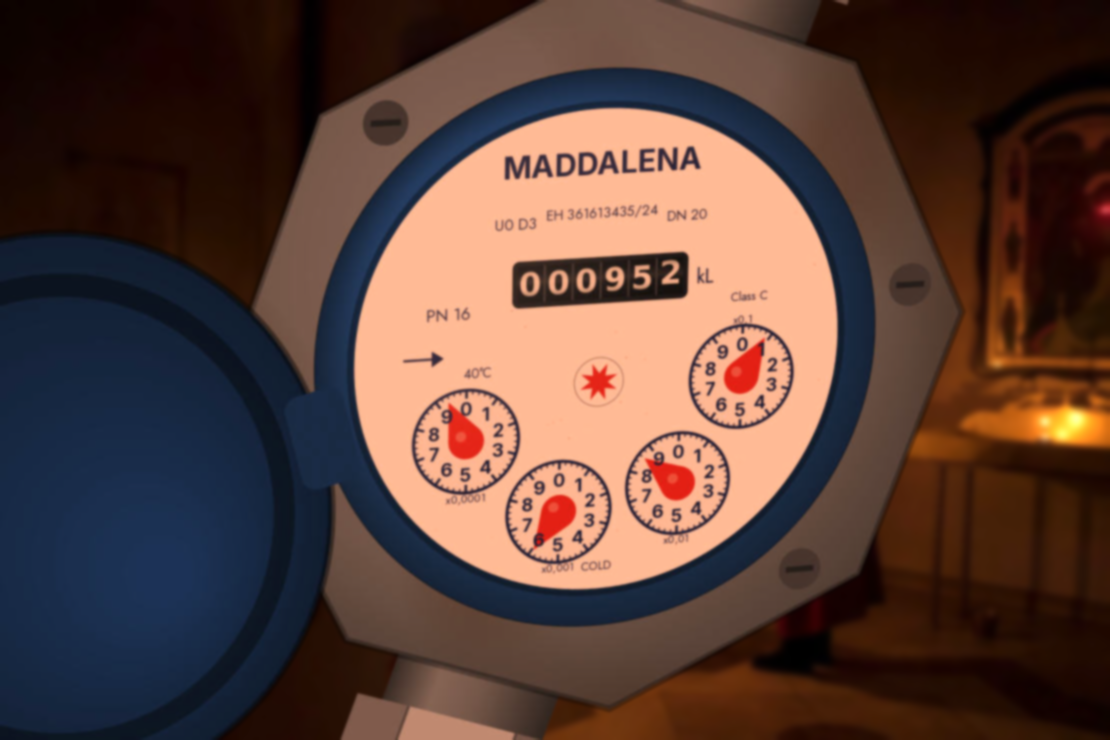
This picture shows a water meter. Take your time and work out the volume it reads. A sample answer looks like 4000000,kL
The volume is 952.0859,kL
